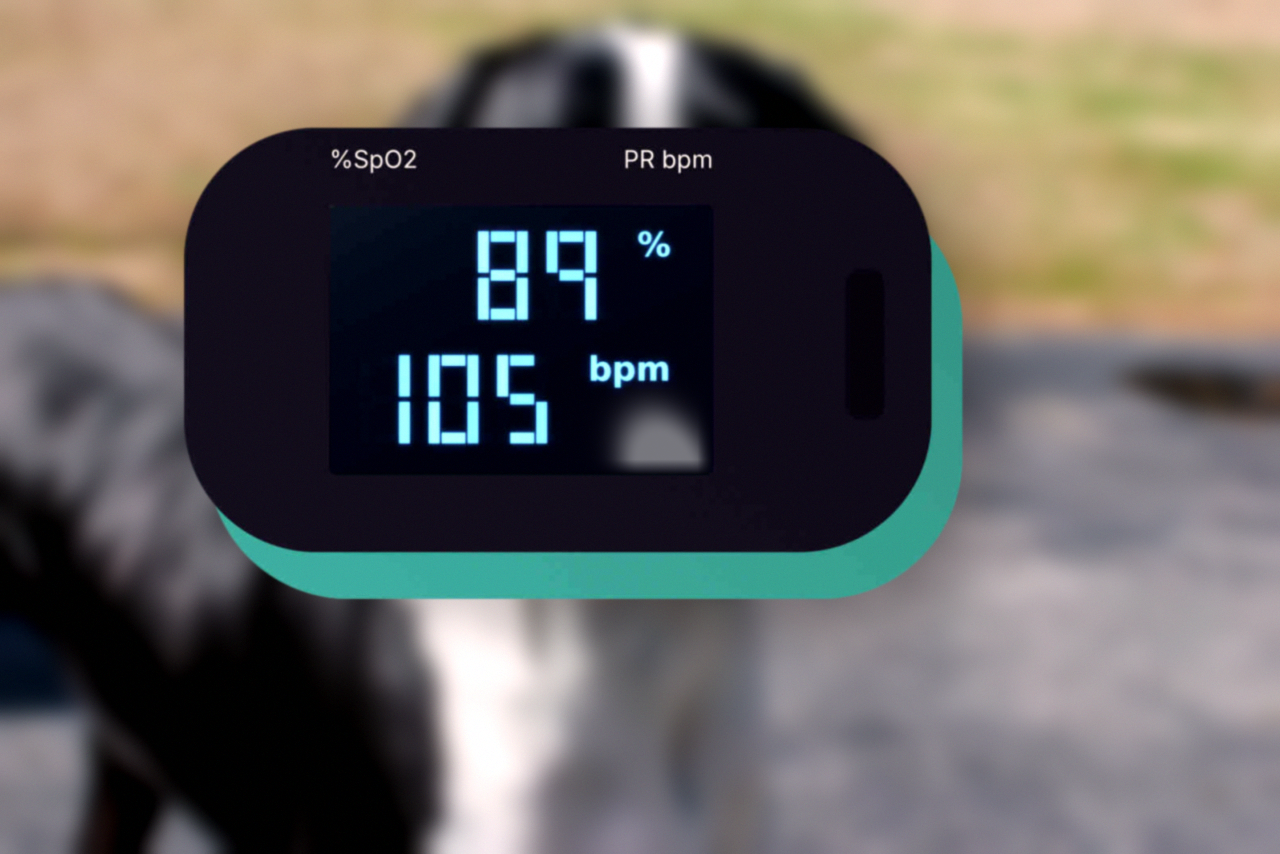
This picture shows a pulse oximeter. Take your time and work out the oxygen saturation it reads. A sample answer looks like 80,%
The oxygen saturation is 89,%
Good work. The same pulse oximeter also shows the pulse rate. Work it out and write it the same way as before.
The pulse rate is 105,bpm
